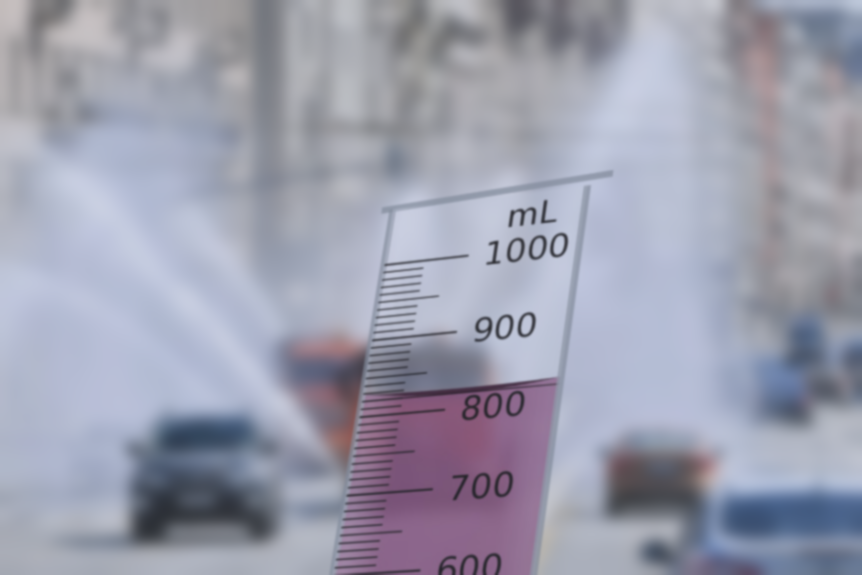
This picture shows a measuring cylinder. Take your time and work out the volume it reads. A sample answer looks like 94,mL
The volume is 820,mL
